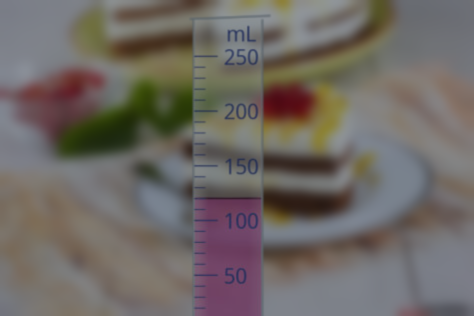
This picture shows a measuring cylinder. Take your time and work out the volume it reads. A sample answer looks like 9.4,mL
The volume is 120,mL
